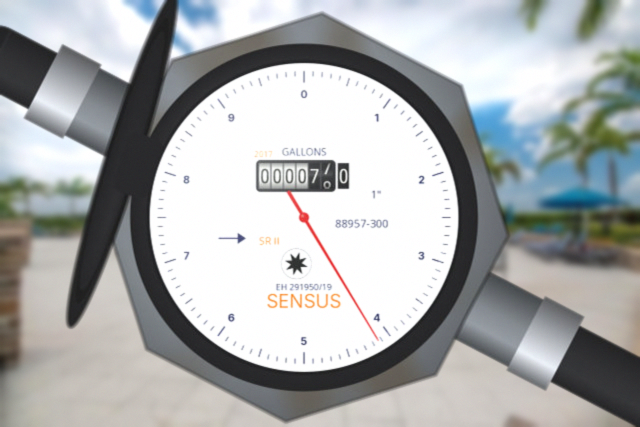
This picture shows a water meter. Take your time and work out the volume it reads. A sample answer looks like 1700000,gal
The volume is 774.1,gal
